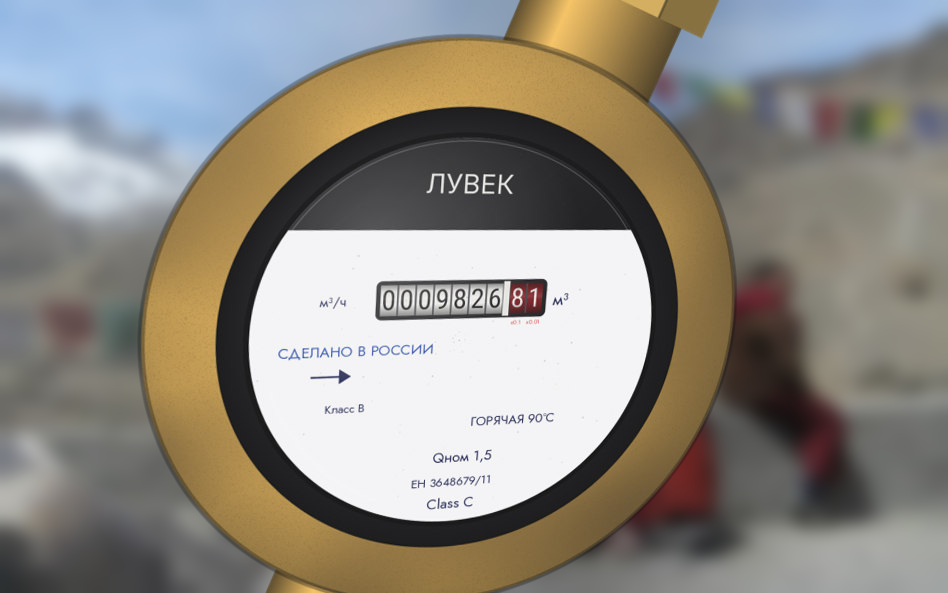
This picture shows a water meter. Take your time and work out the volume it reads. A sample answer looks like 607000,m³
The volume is 9826.81,m³
